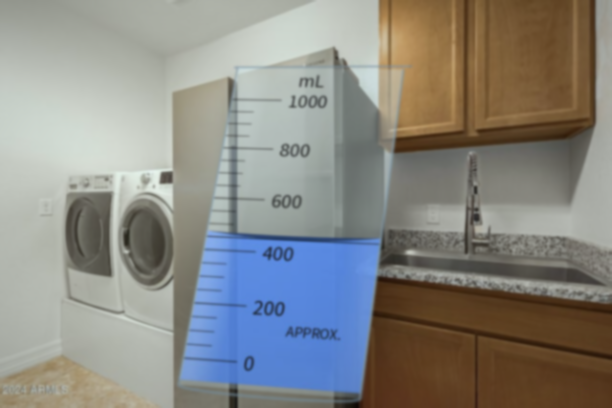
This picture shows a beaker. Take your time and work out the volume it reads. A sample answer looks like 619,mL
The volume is 450,mL
